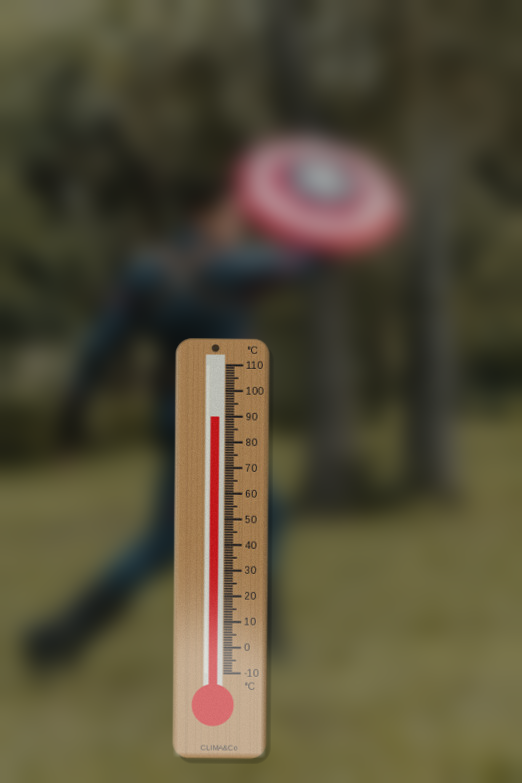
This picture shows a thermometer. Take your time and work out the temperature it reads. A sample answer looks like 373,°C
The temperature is 90,°C
